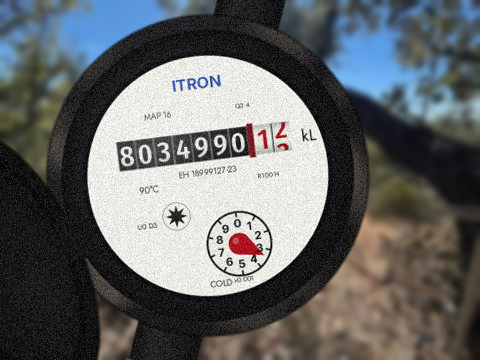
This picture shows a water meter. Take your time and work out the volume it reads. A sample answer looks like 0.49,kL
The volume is 8034990.123,kL
